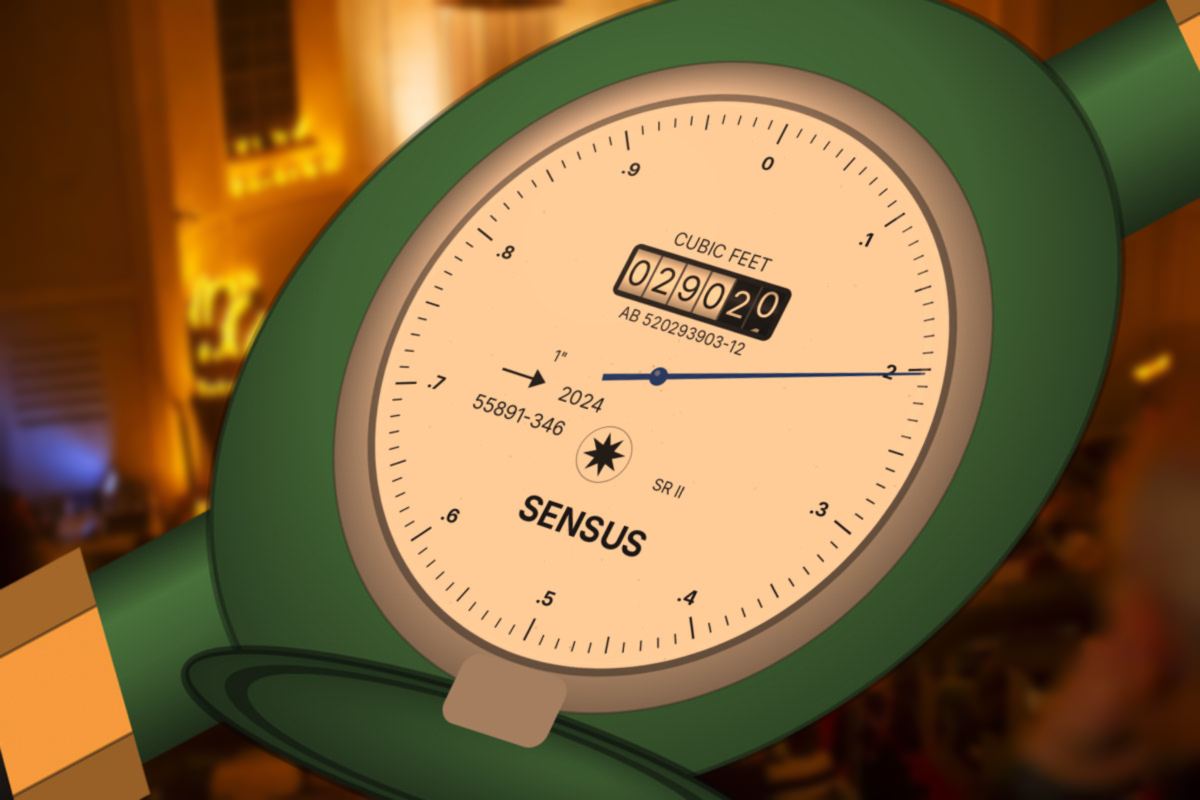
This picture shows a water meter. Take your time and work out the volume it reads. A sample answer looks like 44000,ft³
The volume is 29020.20,ft³
